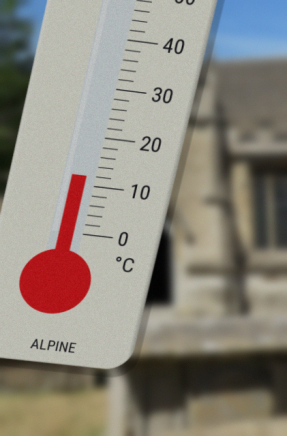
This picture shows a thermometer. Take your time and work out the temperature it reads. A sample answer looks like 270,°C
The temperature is 12,°C
